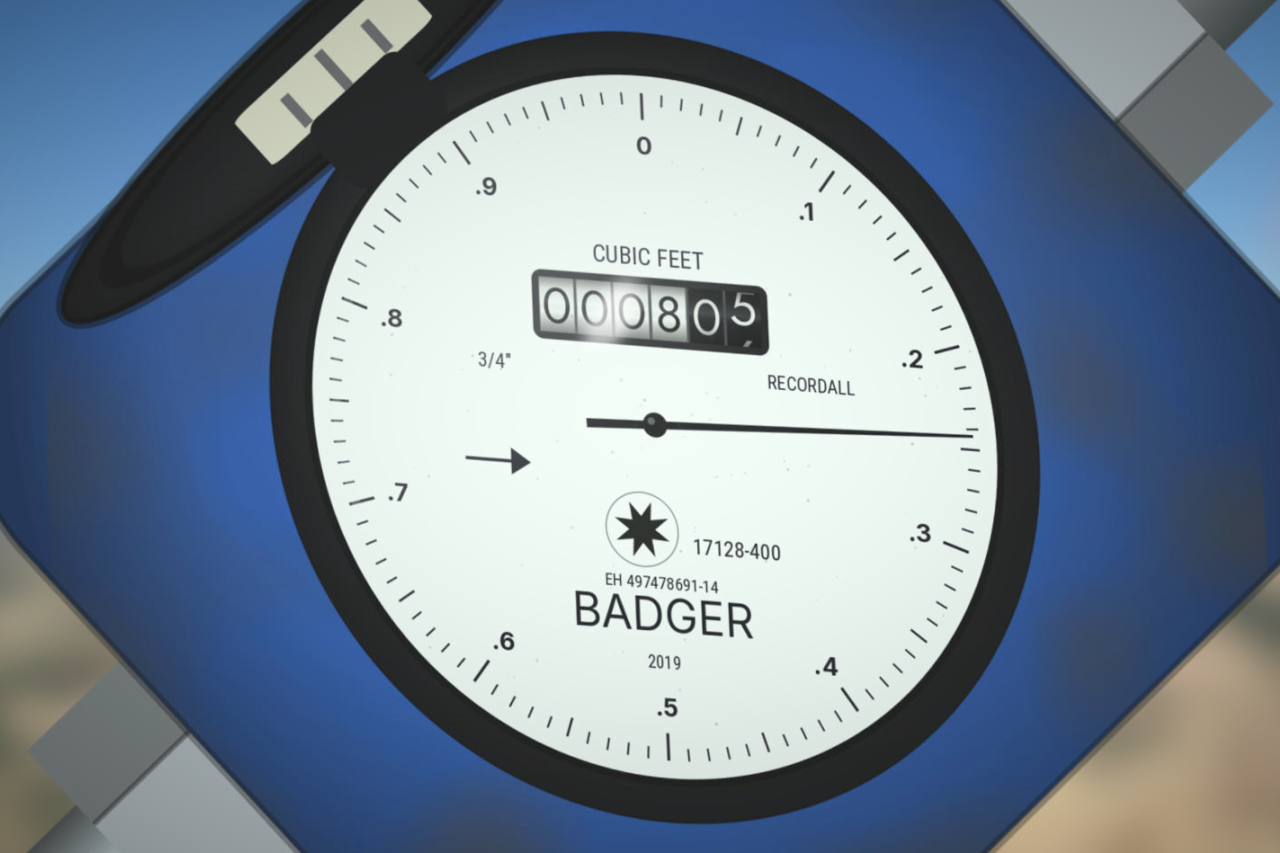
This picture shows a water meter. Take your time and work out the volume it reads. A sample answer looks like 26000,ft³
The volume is 805.24,ft³
